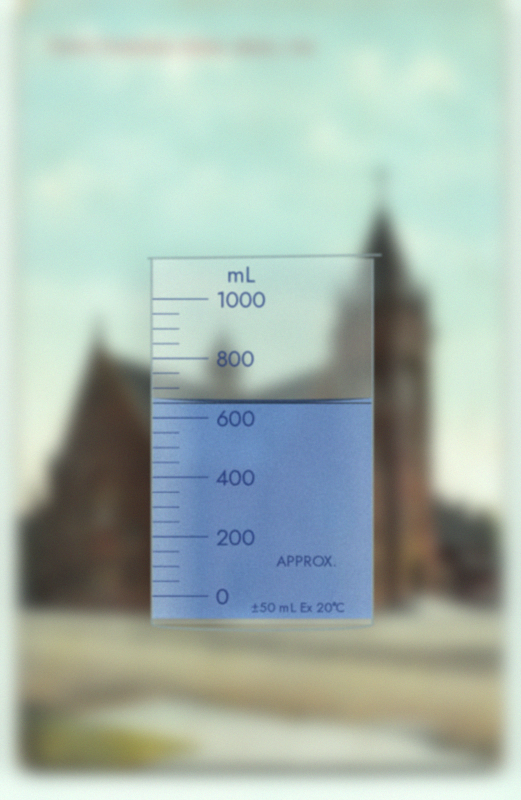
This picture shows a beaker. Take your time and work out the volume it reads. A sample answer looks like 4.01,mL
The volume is 650,mL
